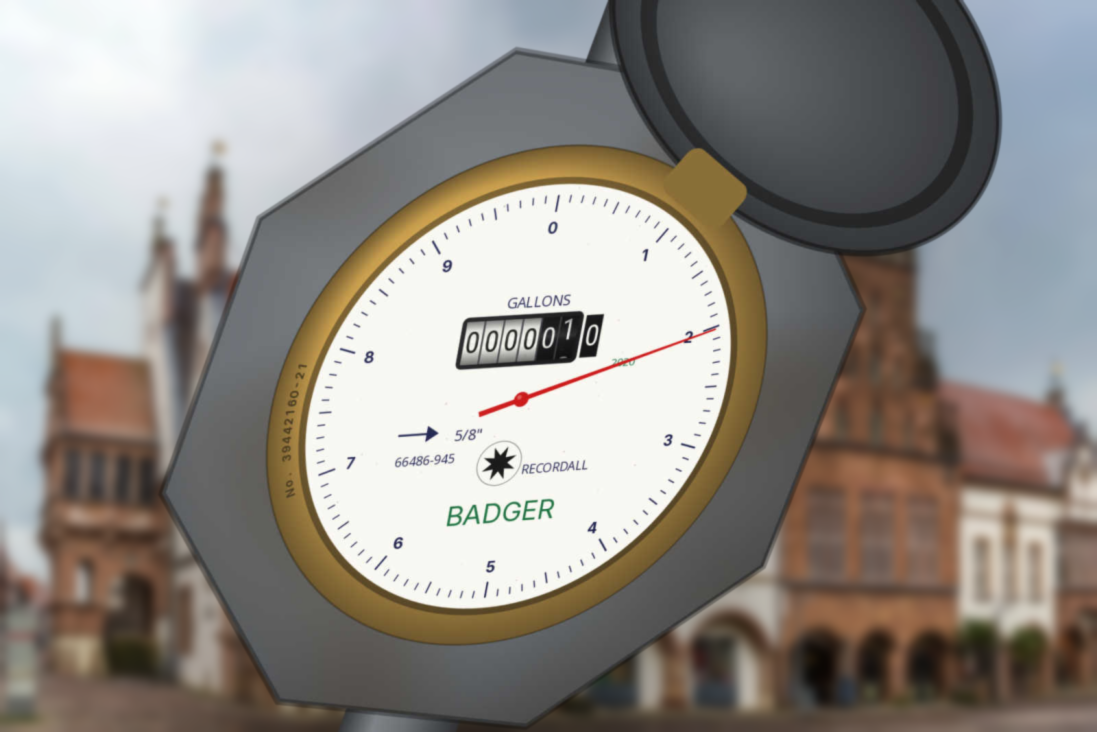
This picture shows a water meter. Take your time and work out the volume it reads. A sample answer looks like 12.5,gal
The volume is 12.0,gal
